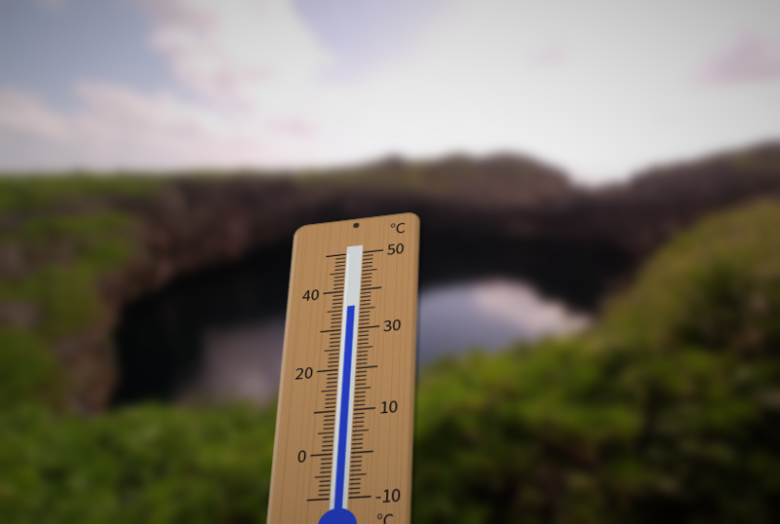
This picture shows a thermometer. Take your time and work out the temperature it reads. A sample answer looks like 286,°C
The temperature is 36,°C
